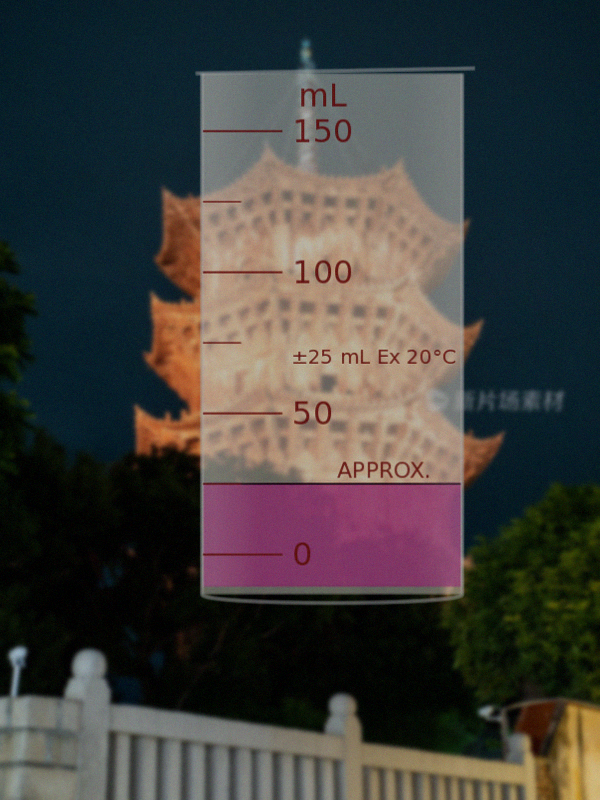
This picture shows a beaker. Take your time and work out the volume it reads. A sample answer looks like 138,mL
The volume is 25,mL
